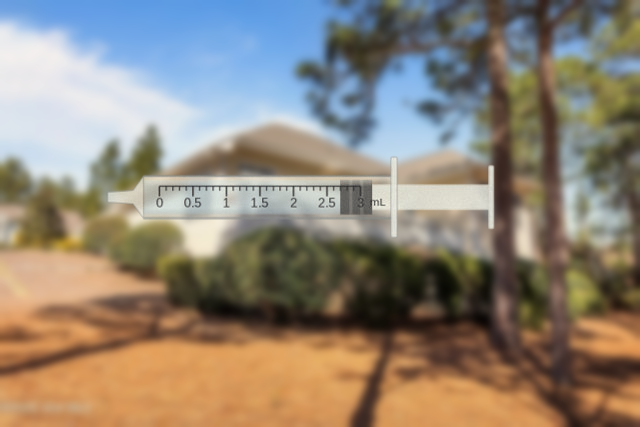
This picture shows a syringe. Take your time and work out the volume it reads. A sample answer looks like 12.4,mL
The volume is 2.7,mL
